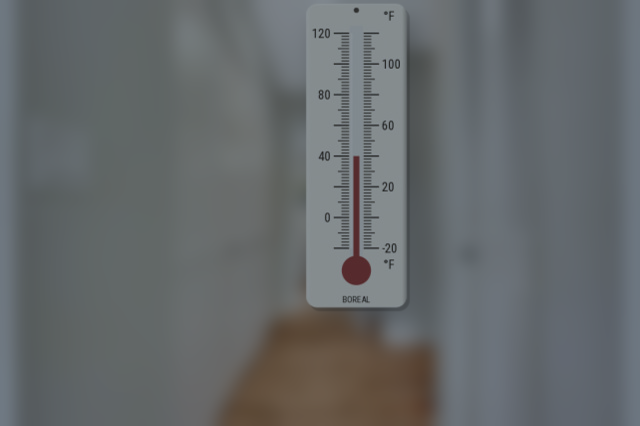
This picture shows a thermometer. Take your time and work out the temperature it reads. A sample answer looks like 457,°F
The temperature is 40,°F
